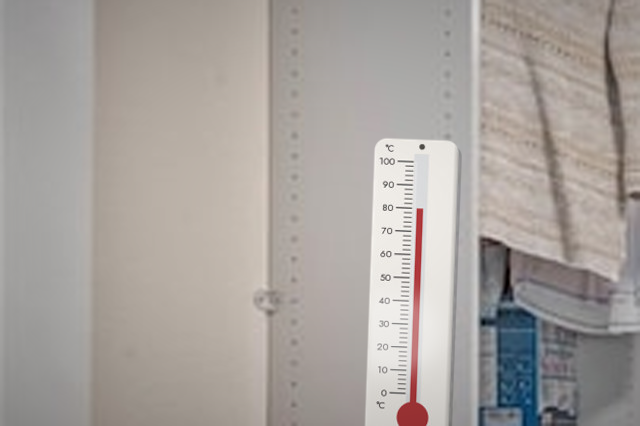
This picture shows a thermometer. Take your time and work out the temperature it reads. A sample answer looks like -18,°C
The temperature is 80,°C
